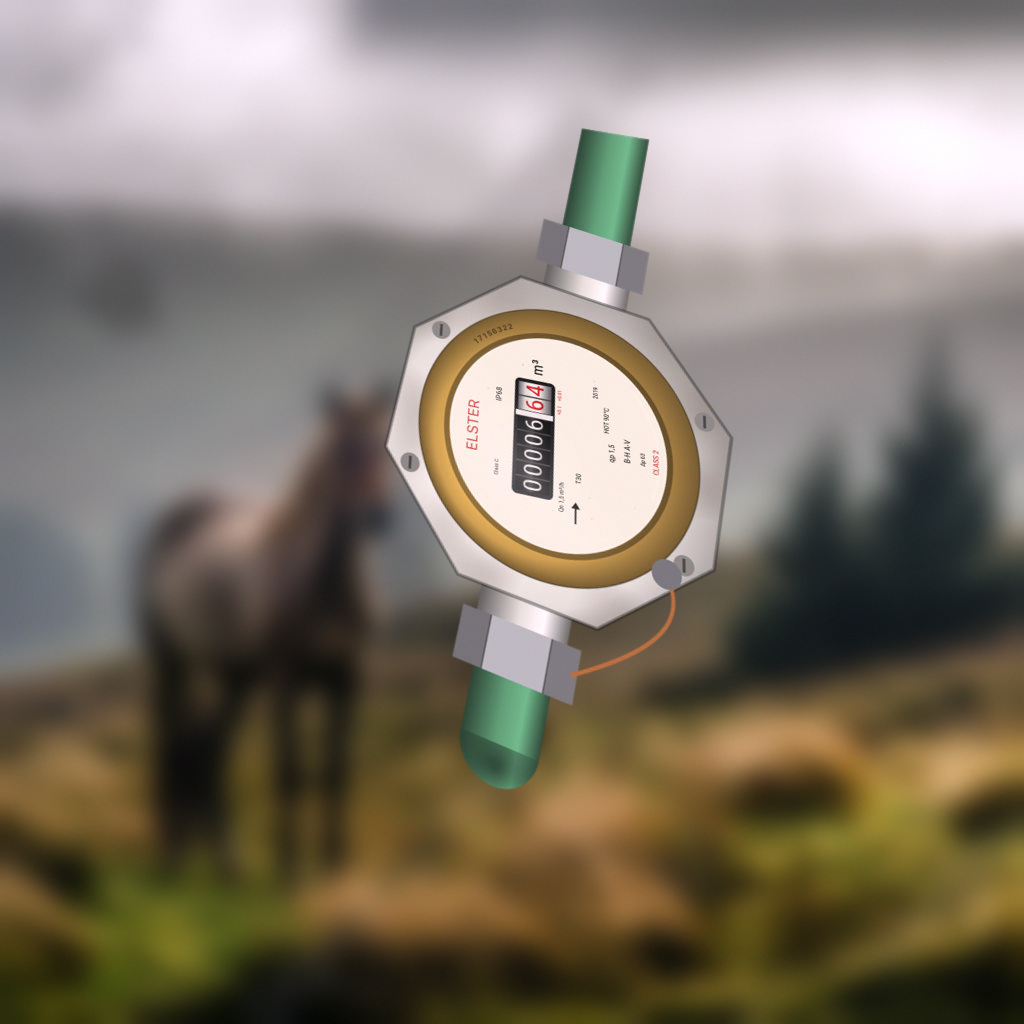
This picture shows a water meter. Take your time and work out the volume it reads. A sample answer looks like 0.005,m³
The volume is 6.64,m³
